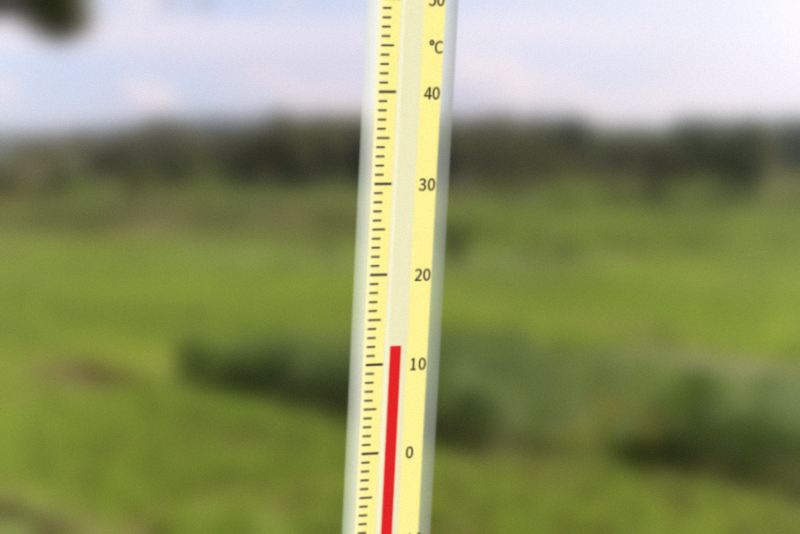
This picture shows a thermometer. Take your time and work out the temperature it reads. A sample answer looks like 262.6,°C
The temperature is 12,°C
